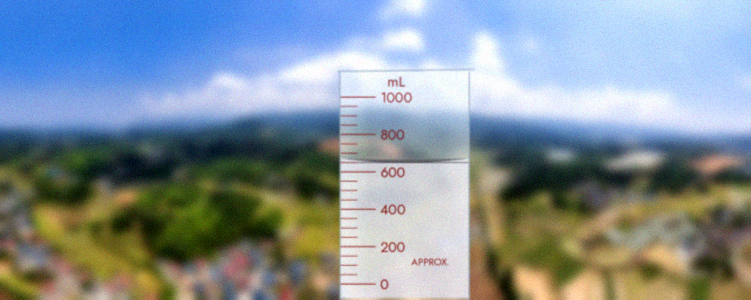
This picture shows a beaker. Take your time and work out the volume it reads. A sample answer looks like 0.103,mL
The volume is 650,mL
